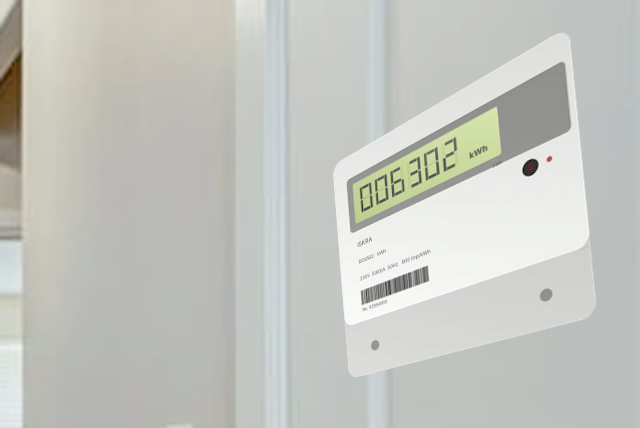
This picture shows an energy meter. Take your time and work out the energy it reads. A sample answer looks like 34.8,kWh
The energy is 6302,kWh
